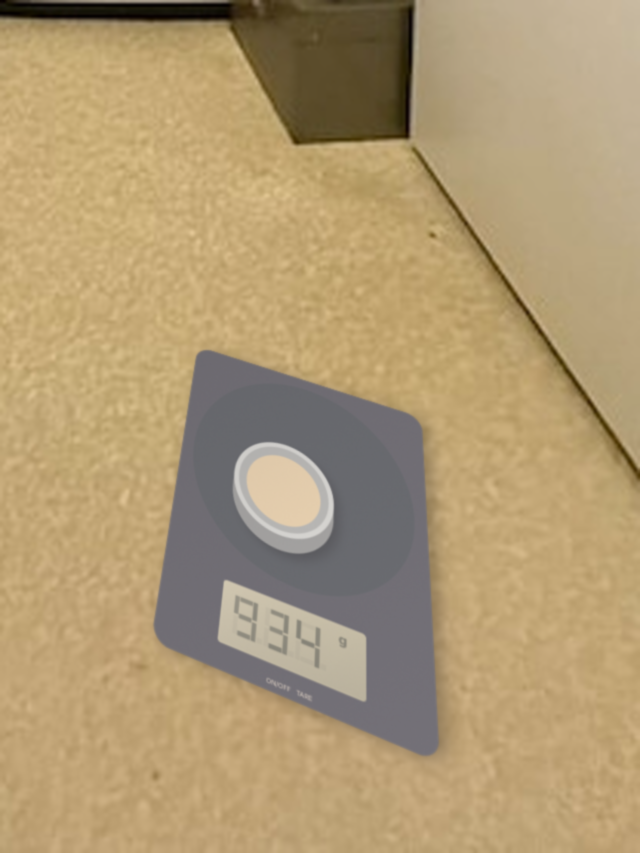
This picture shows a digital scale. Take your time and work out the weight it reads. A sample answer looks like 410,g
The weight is 934,g
